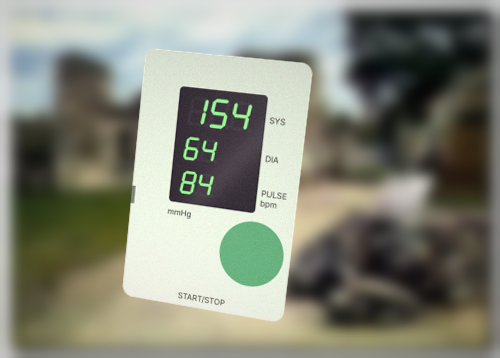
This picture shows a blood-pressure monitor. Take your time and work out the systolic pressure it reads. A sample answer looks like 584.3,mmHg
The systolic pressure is 154,mmHg
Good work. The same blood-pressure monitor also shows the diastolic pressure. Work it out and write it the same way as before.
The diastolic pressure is 64,mmHg
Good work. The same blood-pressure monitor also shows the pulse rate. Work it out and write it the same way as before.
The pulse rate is 84,bpm
